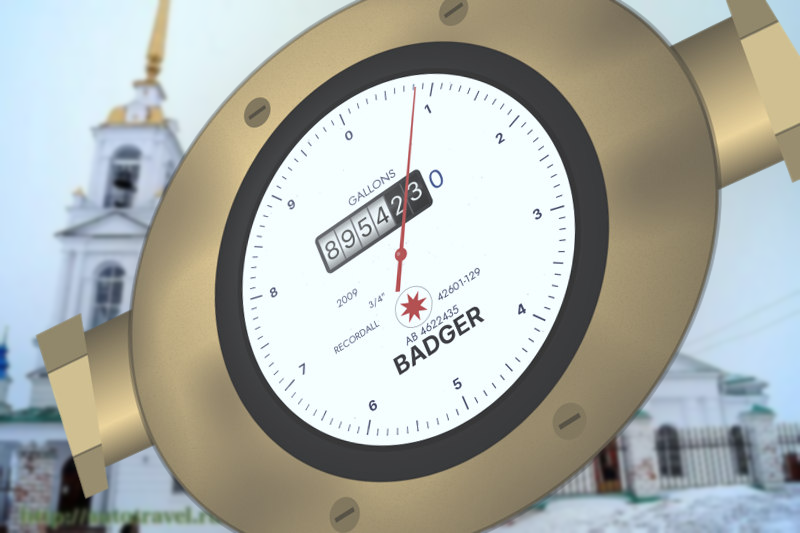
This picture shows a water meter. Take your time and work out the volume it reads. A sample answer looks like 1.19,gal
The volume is 8954230.8,gal
